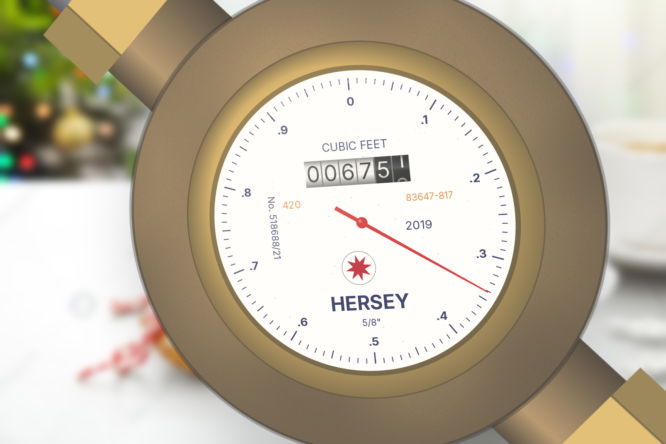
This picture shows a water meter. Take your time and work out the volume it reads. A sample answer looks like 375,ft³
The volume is 6751.34,ft³
